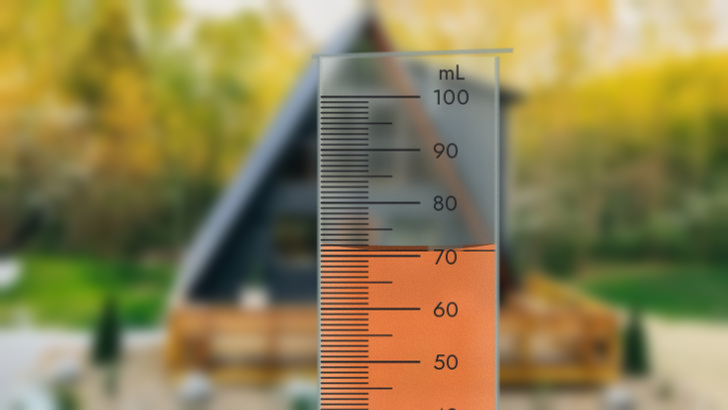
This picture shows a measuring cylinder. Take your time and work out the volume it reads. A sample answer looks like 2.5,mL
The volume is 71,mL
